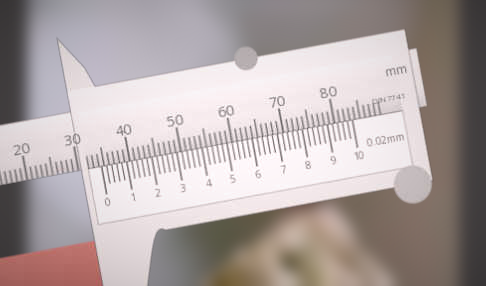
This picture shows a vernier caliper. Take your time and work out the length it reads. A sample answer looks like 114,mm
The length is 34.5,mm
